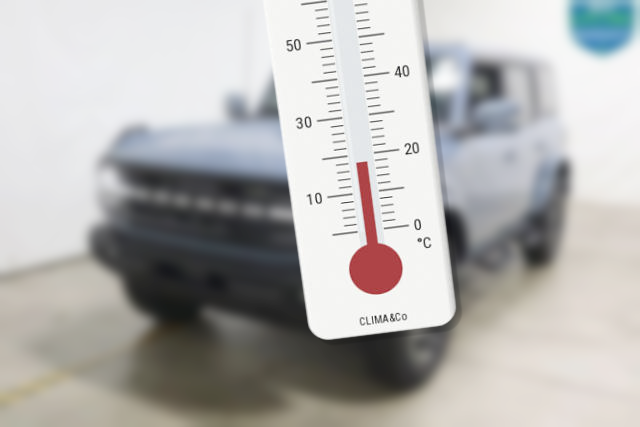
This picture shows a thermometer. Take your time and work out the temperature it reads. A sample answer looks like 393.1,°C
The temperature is 18,°C
